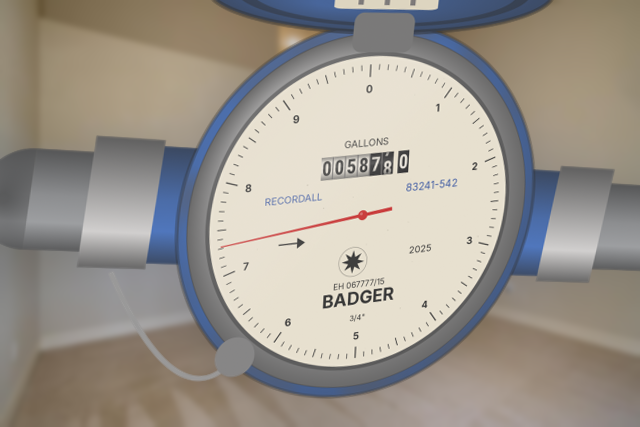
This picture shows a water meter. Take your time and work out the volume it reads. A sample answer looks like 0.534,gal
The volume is 58777.3,gal
